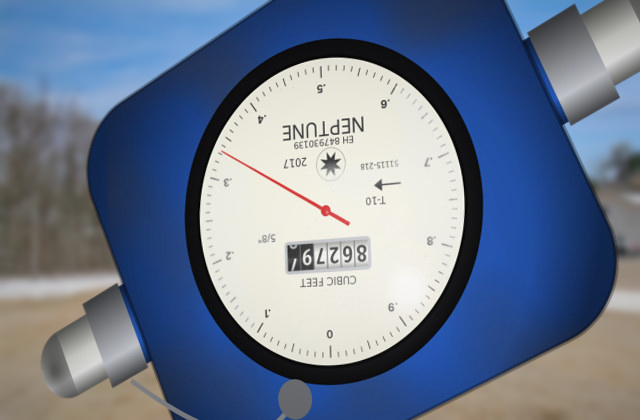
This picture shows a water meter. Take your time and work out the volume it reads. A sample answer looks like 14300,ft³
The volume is 862797.33,ft³
